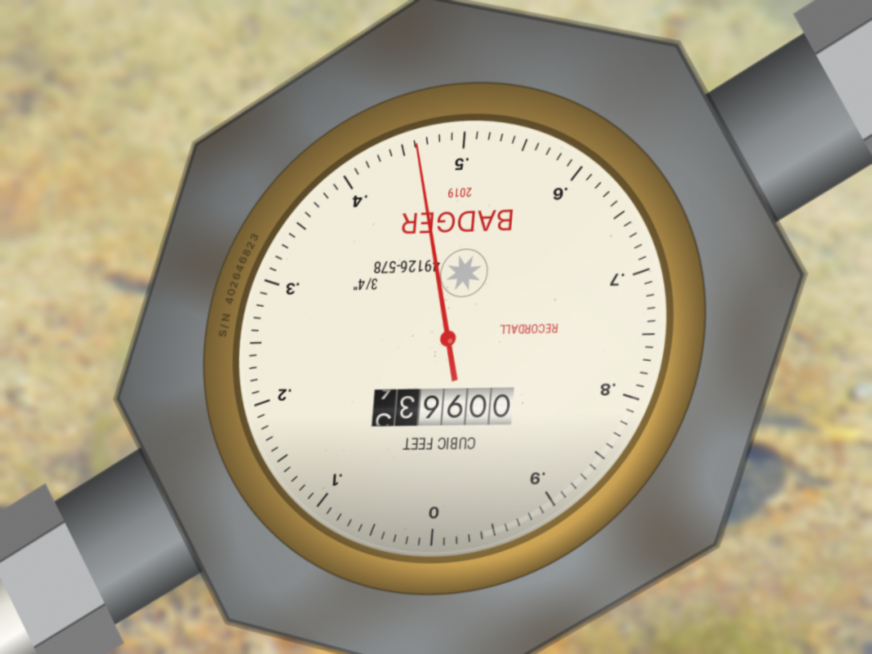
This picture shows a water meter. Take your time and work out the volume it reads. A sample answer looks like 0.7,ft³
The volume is 9635.46,ft³
